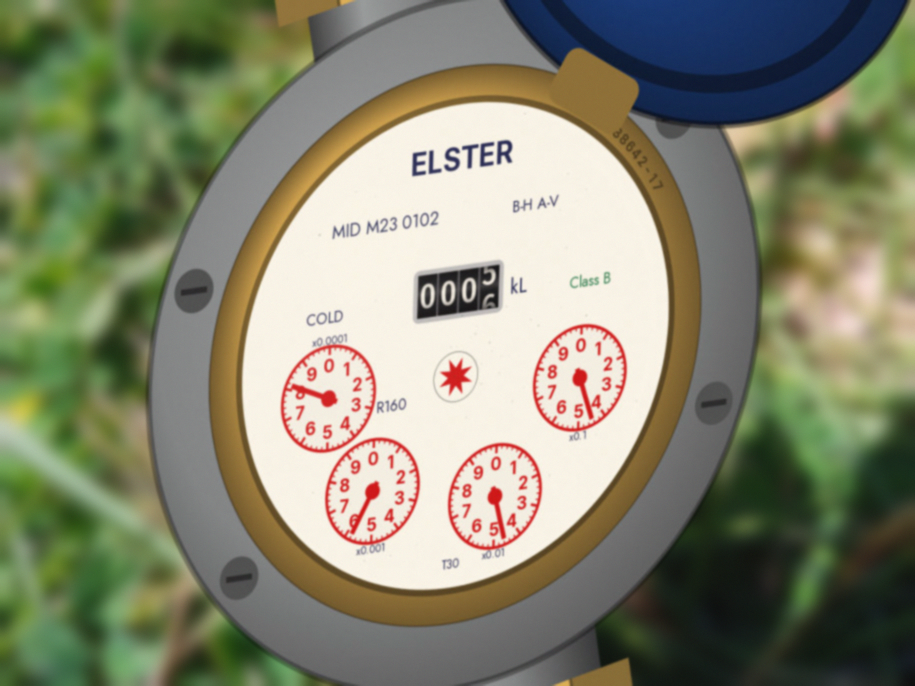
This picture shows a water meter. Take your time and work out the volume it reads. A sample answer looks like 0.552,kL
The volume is 5.4458,kL
